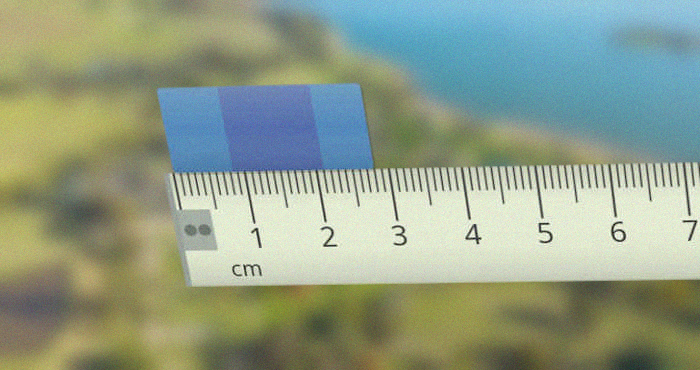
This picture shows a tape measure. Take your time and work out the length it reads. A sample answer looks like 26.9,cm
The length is 2.8,cm
